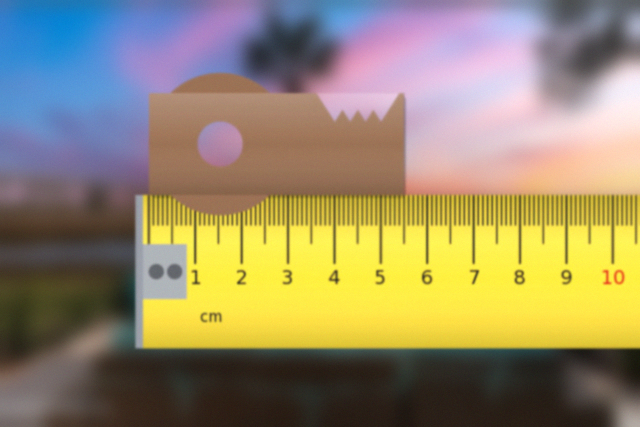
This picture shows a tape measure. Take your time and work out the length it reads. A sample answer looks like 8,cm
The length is 5.5,cm
